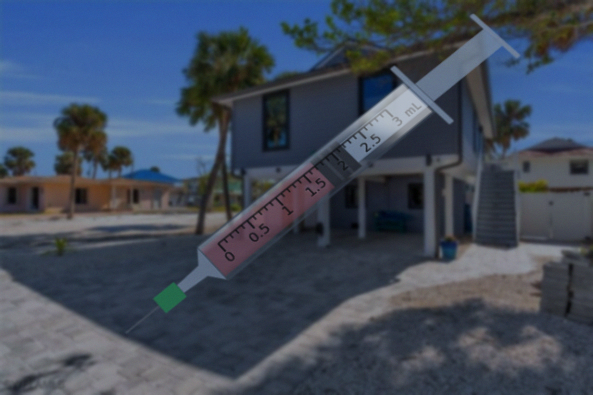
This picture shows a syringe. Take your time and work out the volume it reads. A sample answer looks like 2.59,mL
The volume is 1.7,mL
